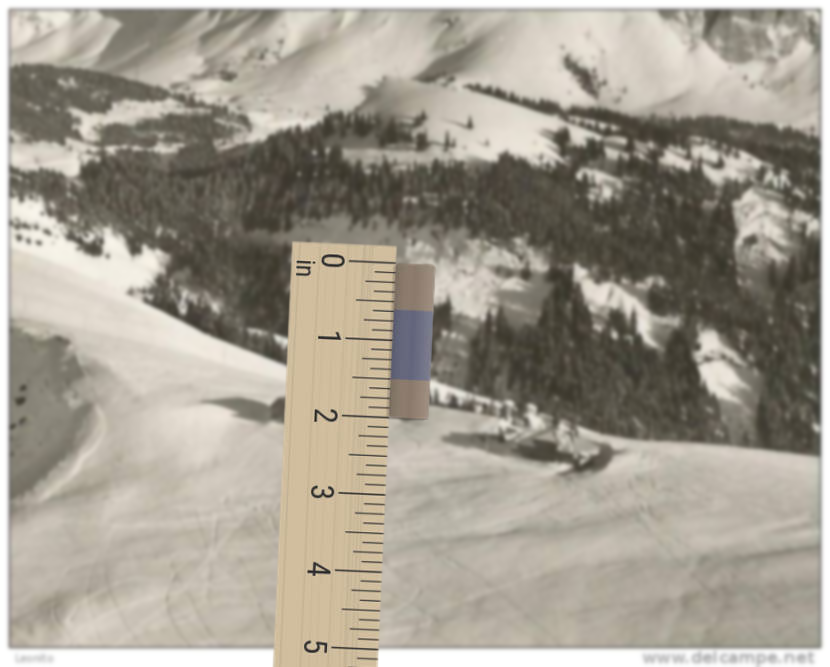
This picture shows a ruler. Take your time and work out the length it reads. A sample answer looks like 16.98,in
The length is 2,in
